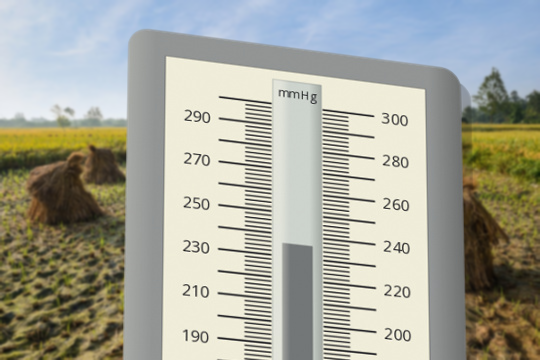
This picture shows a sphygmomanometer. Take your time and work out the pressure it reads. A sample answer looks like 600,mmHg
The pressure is 236,mmHg
